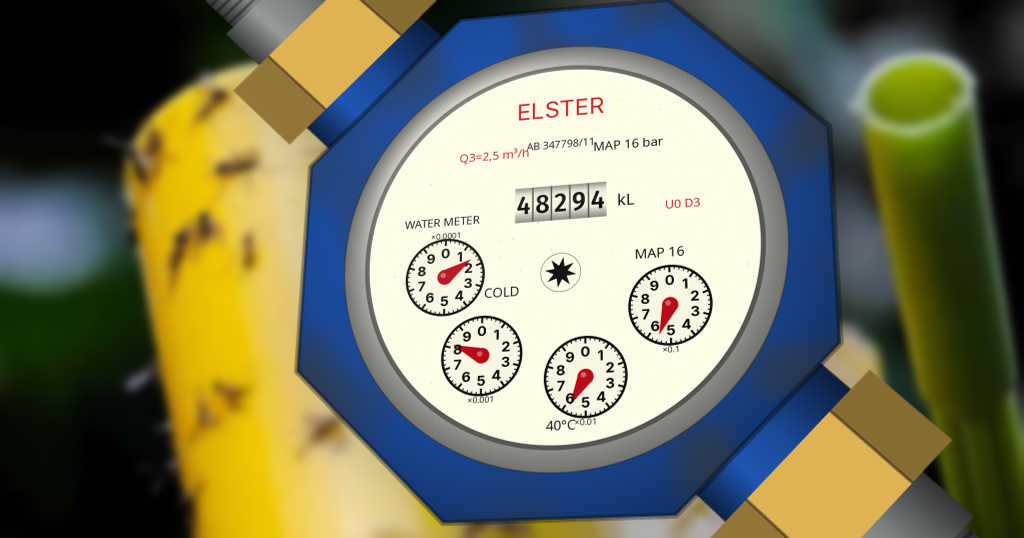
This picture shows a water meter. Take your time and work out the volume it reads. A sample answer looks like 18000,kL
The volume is 48294.5581,kL
